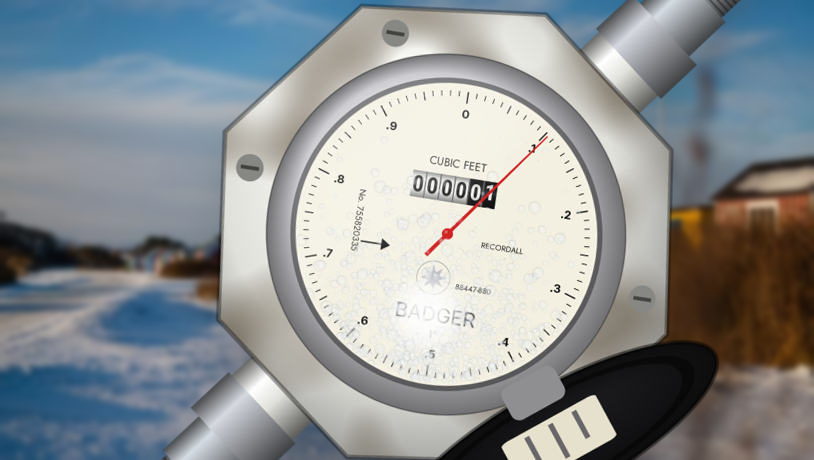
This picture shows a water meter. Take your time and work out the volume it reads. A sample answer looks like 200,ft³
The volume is 1.10,ft³
